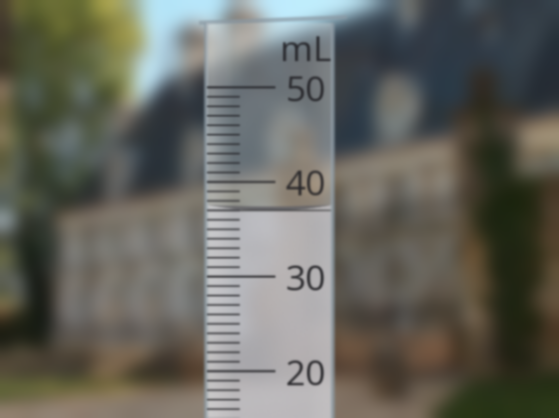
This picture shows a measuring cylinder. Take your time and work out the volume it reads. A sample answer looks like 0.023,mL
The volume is 37,mL
